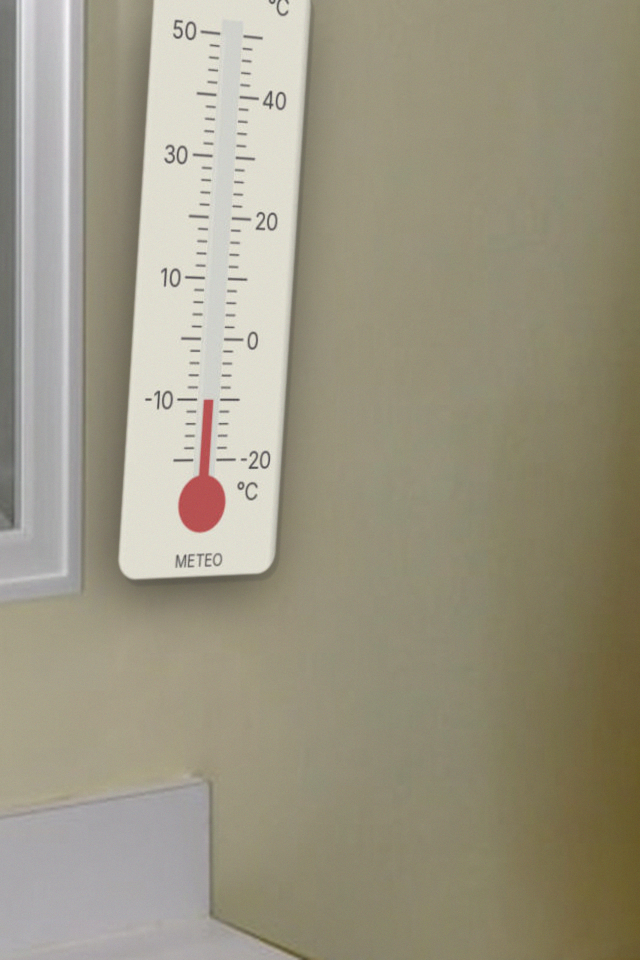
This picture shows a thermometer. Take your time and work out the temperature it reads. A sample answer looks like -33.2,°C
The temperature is -10,°C
